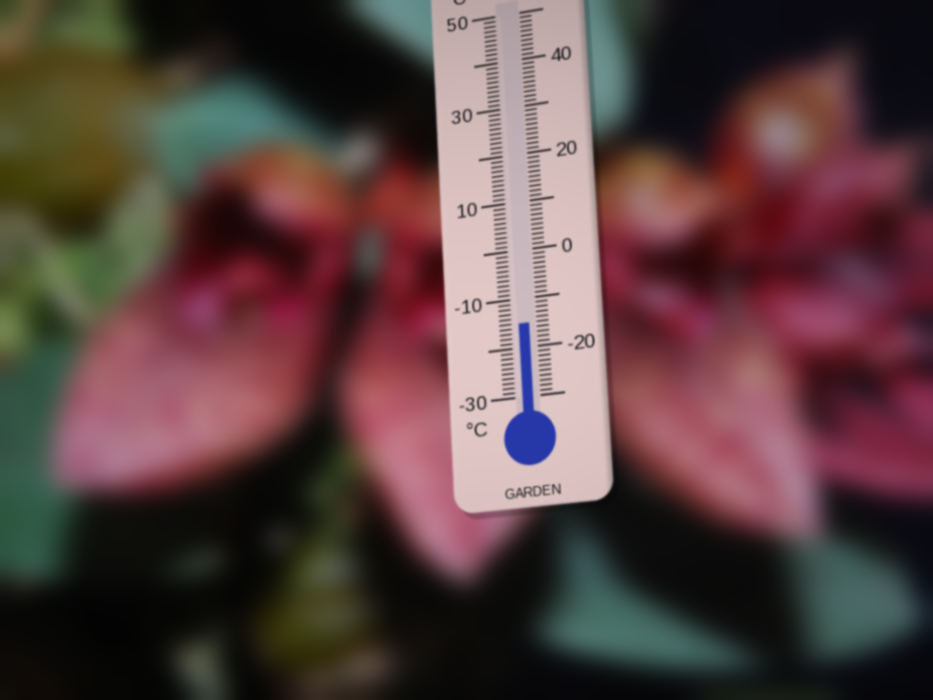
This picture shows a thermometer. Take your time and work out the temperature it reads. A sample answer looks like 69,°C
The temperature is -15,°C
